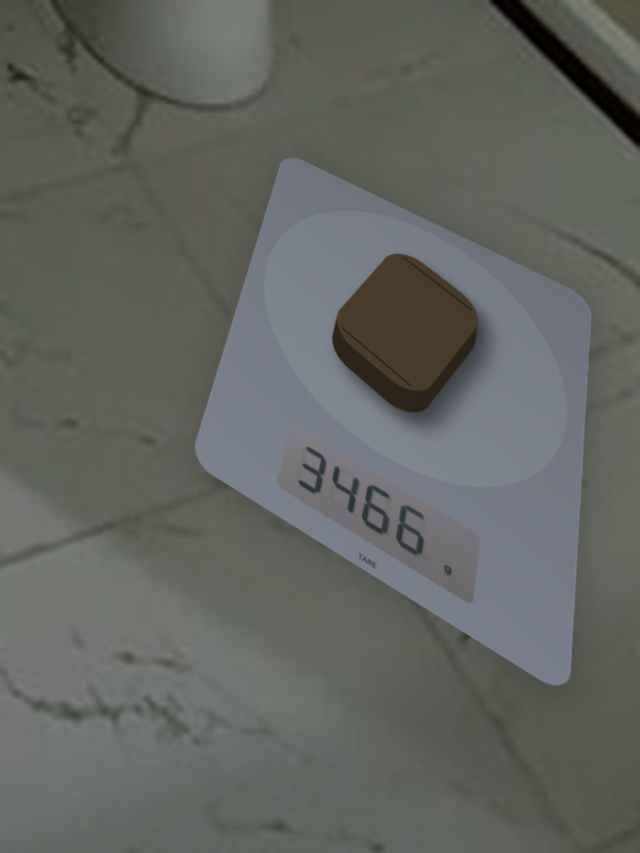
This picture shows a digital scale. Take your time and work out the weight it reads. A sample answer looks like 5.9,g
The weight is 3466,g
